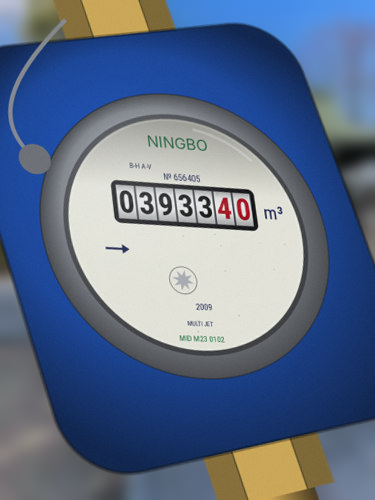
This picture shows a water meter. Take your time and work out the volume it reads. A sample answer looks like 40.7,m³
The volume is 3933.40,m³
